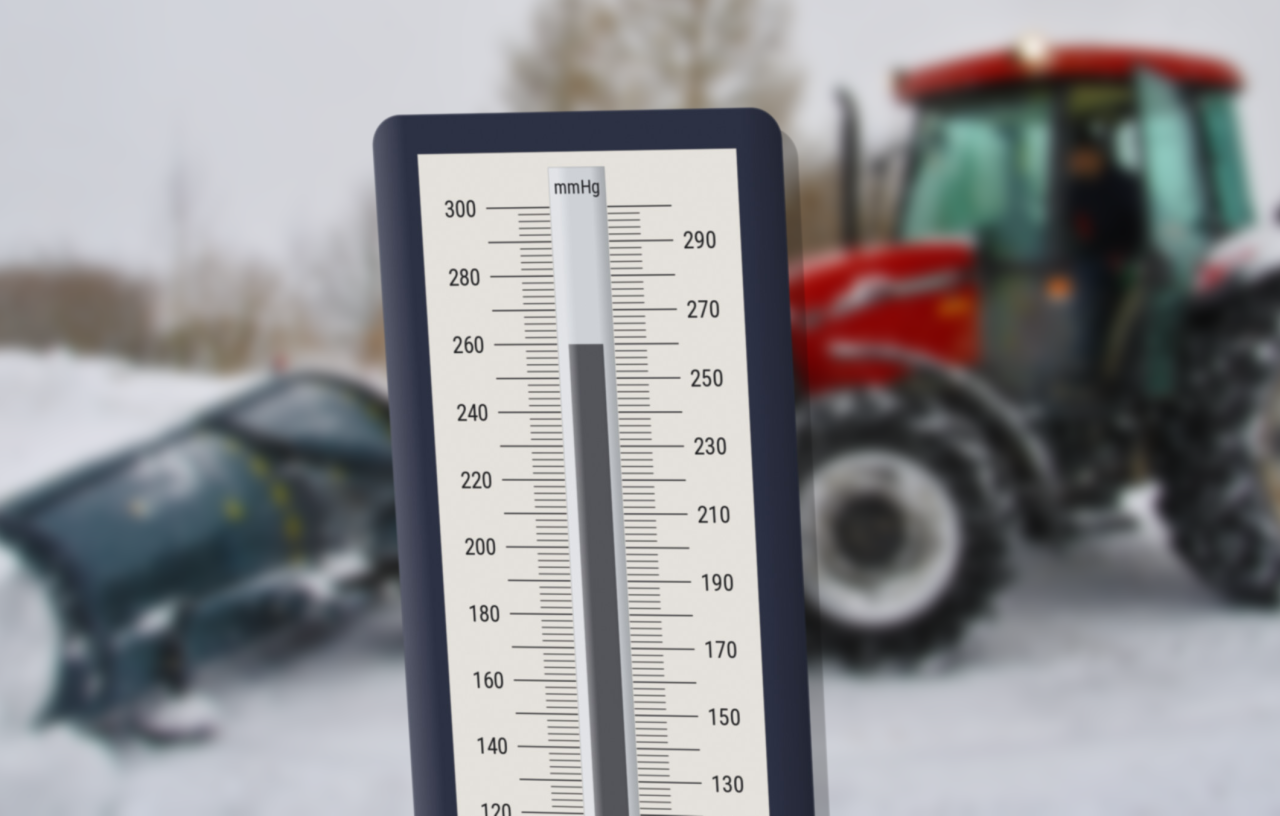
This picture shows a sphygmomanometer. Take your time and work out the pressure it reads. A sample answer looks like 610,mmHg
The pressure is 260,mmHg
